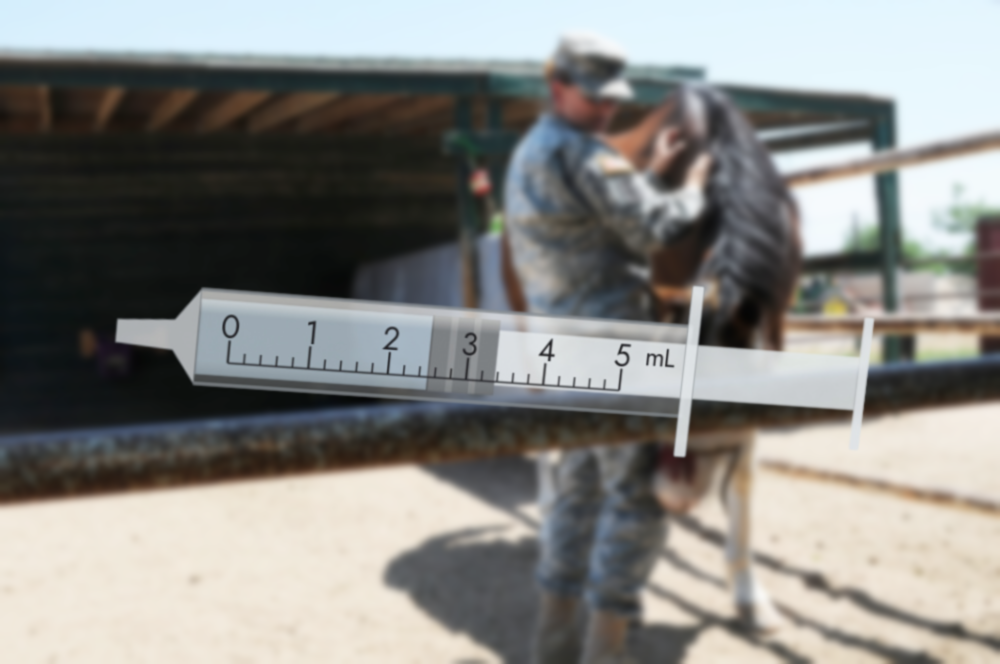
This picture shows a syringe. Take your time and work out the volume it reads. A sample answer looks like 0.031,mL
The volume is 2.5,mL
